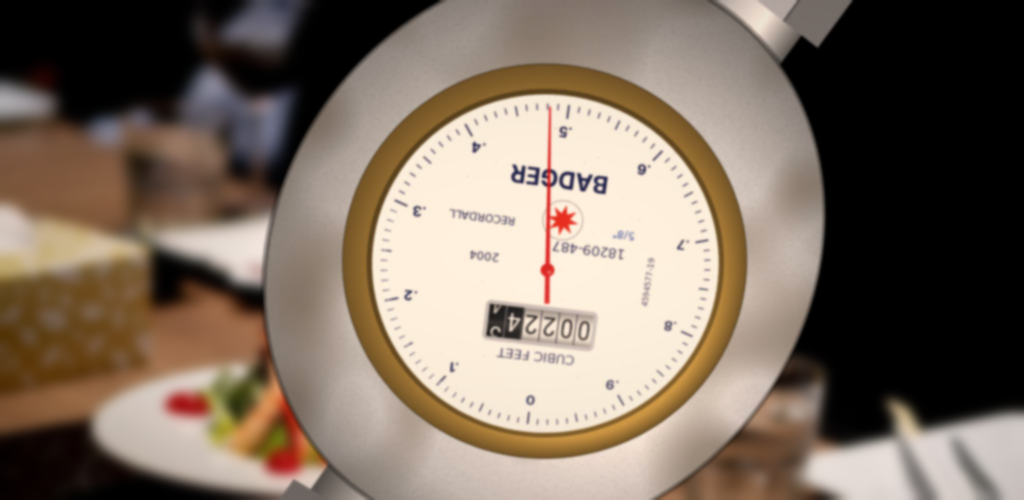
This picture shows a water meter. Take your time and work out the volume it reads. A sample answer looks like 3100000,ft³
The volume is 2243.48,ft³
